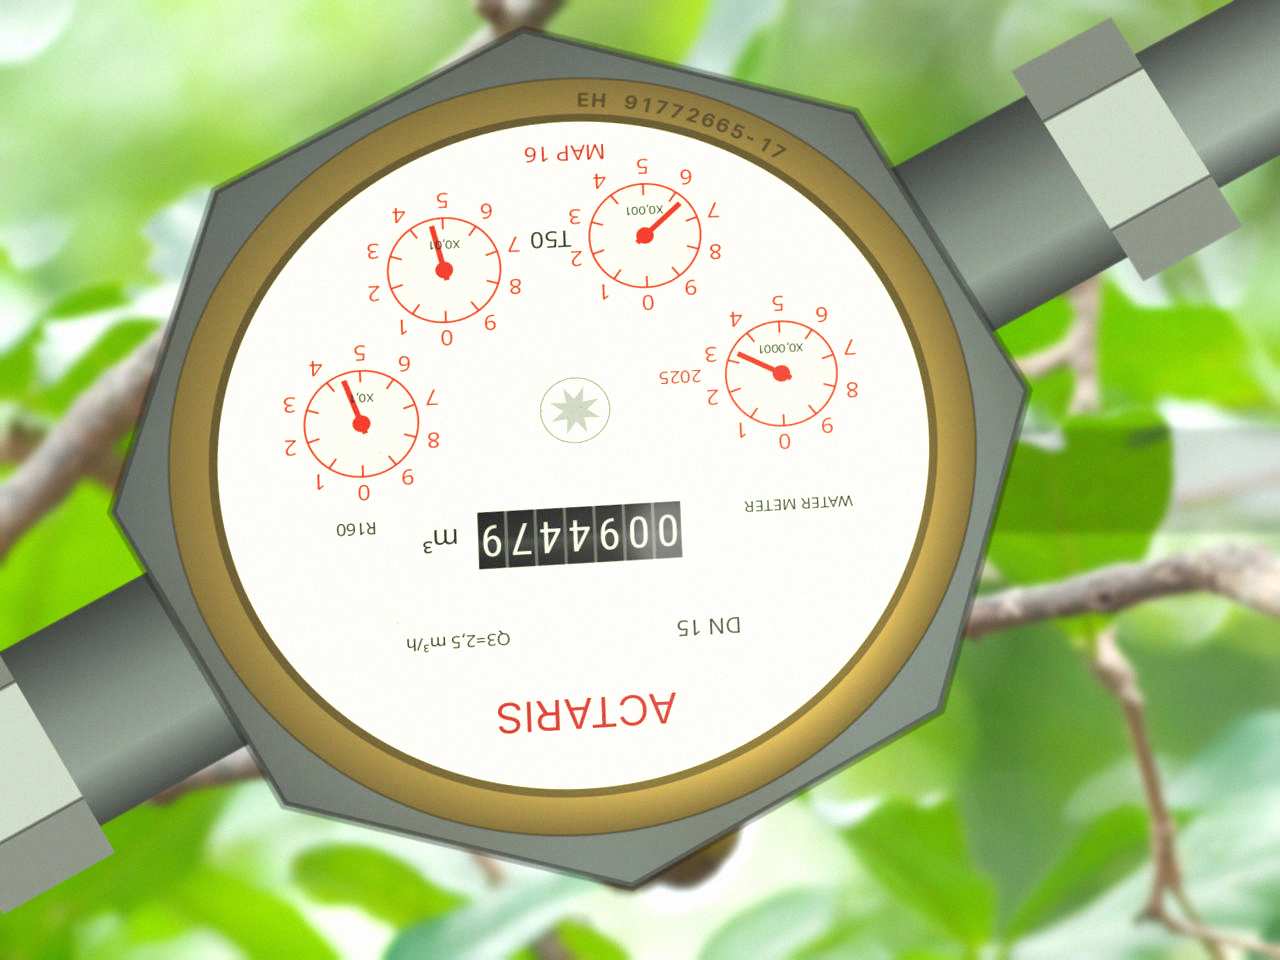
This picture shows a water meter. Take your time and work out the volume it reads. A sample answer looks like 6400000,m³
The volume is 94479.4463,m³
